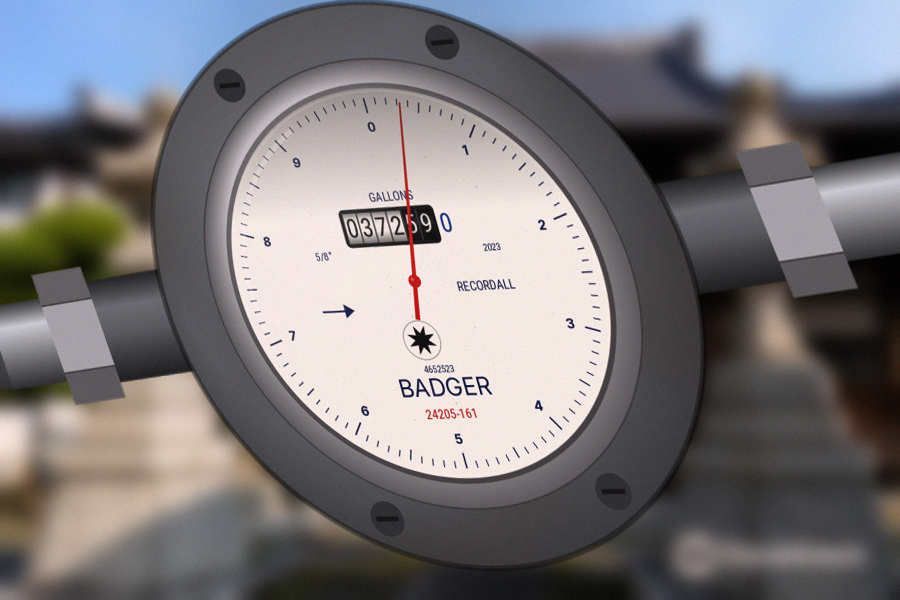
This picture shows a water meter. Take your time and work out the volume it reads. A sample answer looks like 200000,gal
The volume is 372590.3,gal
